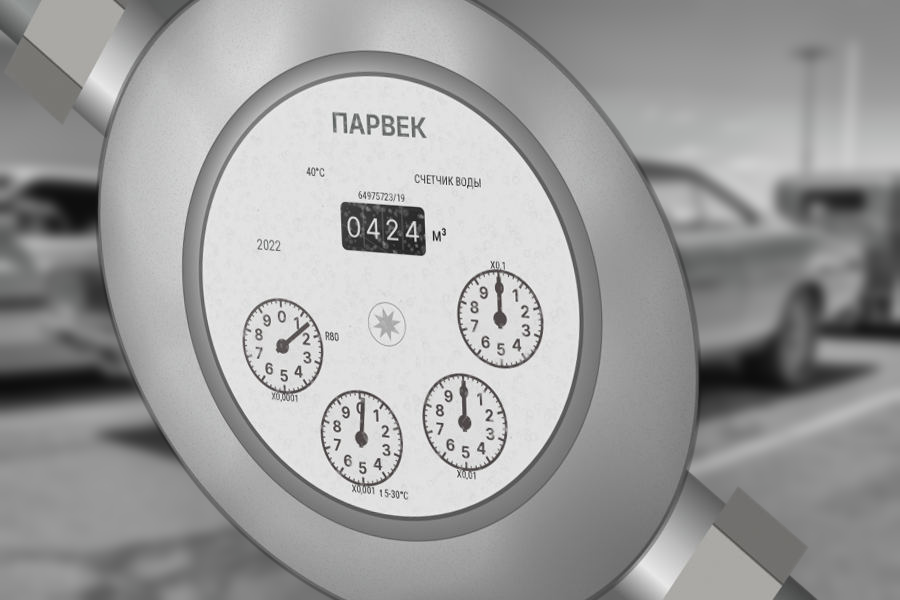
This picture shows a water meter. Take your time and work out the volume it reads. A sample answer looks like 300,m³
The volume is 424.0001,m³
